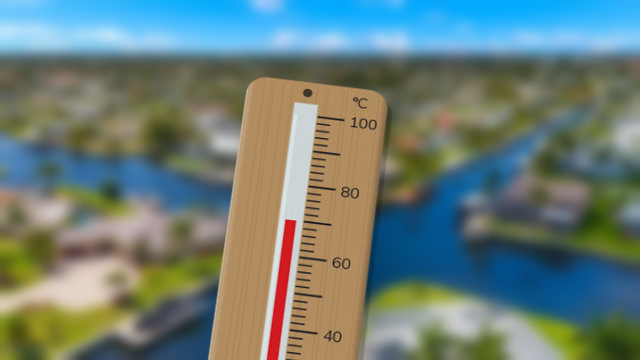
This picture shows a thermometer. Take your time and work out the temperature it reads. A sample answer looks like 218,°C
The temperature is 70,°C
